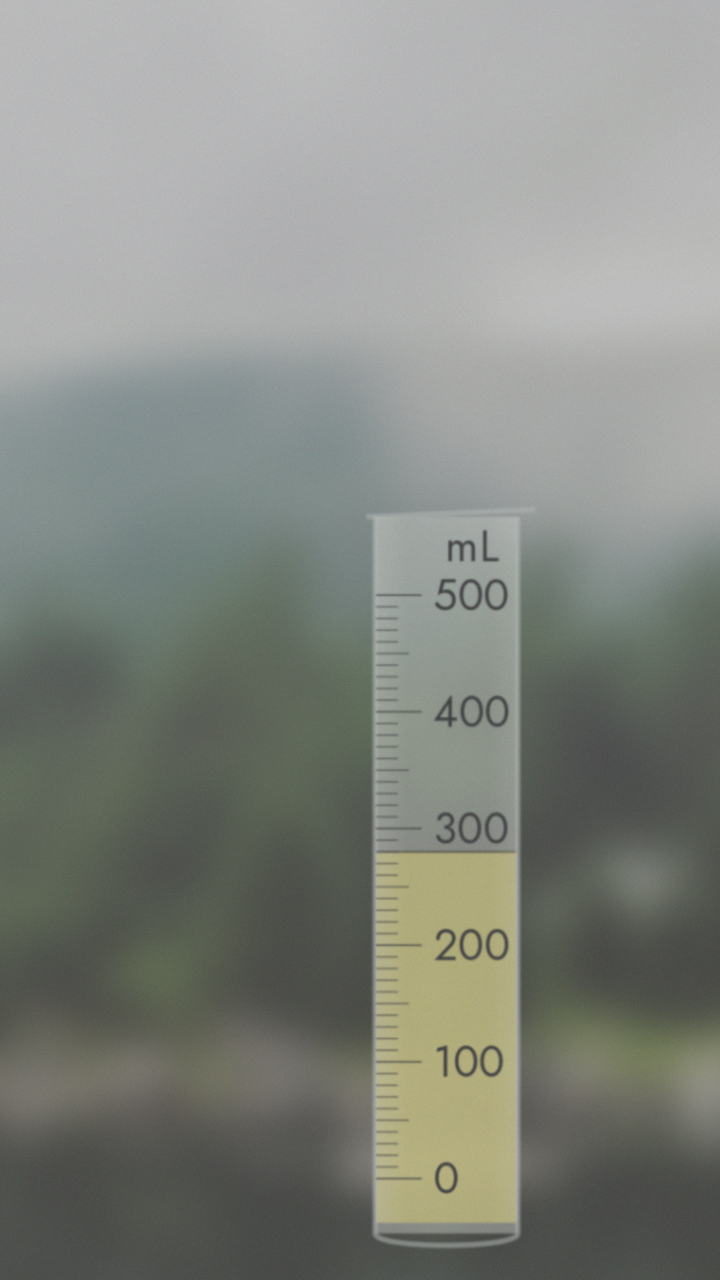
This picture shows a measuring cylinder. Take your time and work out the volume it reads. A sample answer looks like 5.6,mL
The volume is 280,mL
